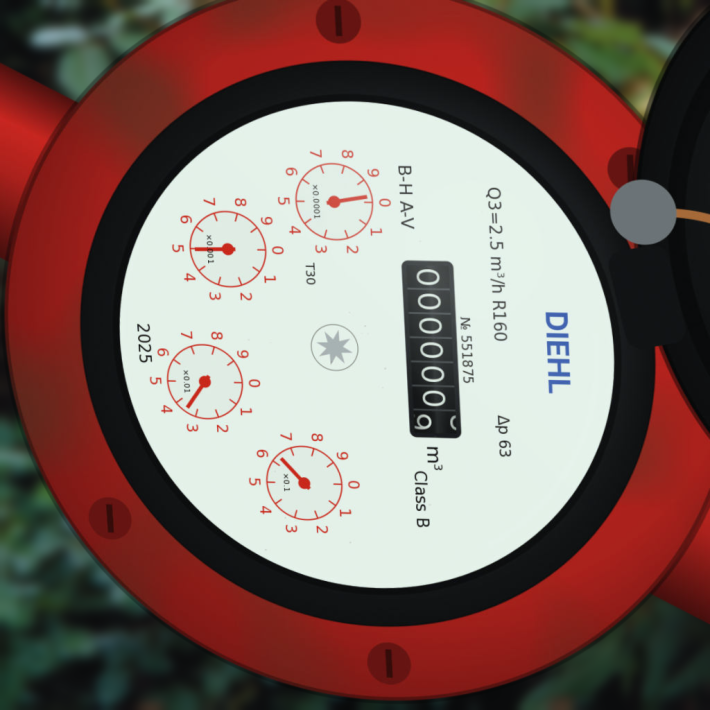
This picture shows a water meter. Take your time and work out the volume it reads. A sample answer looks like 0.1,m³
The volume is 8.6349,m³
